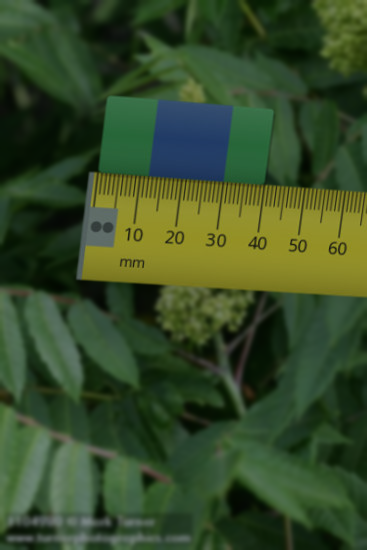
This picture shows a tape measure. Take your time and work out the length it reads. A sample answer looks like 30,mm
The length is 40,mm
